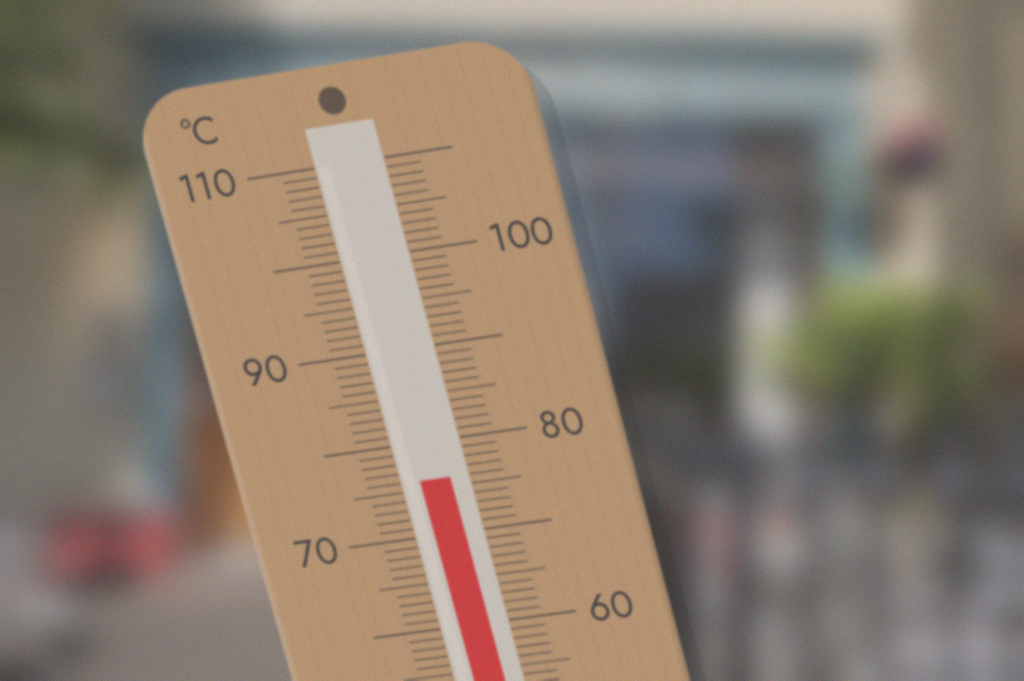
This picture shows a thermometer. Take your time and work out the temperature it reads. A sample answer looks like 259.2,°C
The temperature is 76,°C
